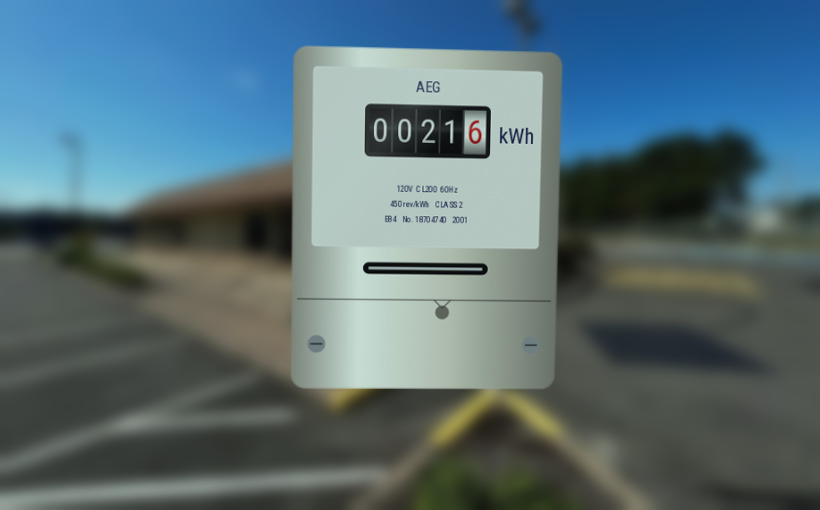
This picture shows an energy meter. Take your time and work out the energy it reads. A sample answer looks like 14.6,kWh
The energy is 21.6,kWh
